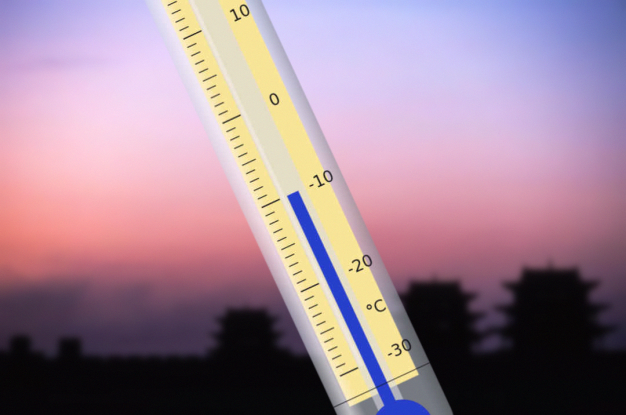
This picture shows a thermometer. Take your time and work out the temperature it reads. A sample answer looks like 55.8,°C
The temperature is -10,°C
